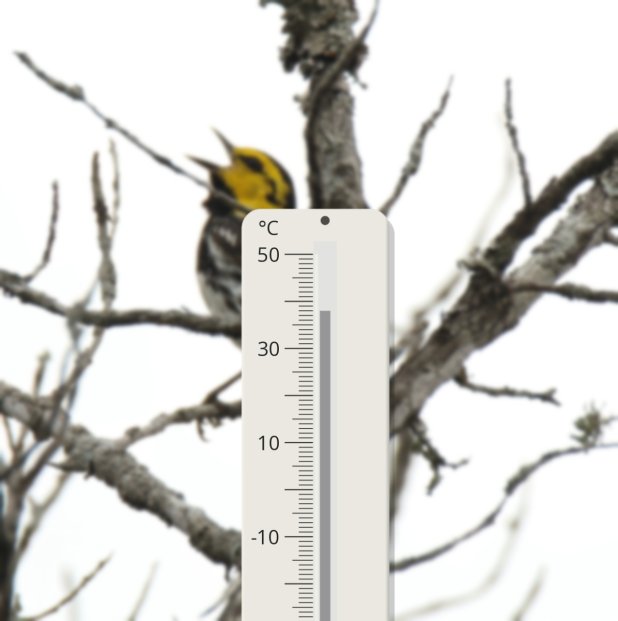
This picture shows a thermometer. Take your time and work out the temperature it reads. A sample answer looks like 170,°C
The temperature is 38,°C
